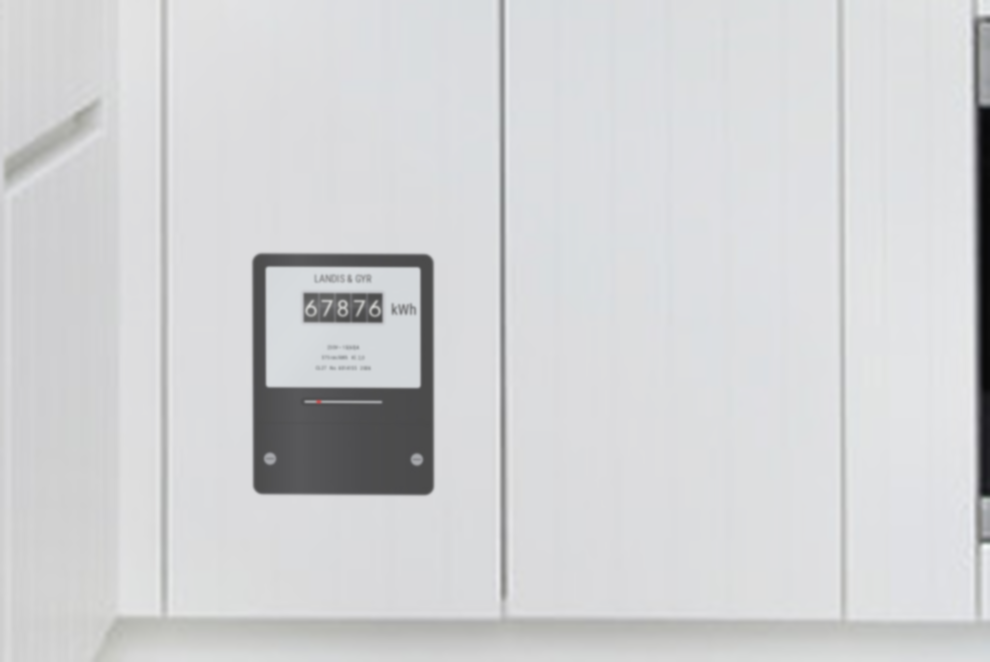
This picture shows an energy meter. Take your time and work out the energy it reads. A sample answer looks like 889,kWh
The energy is 67876,kWh
